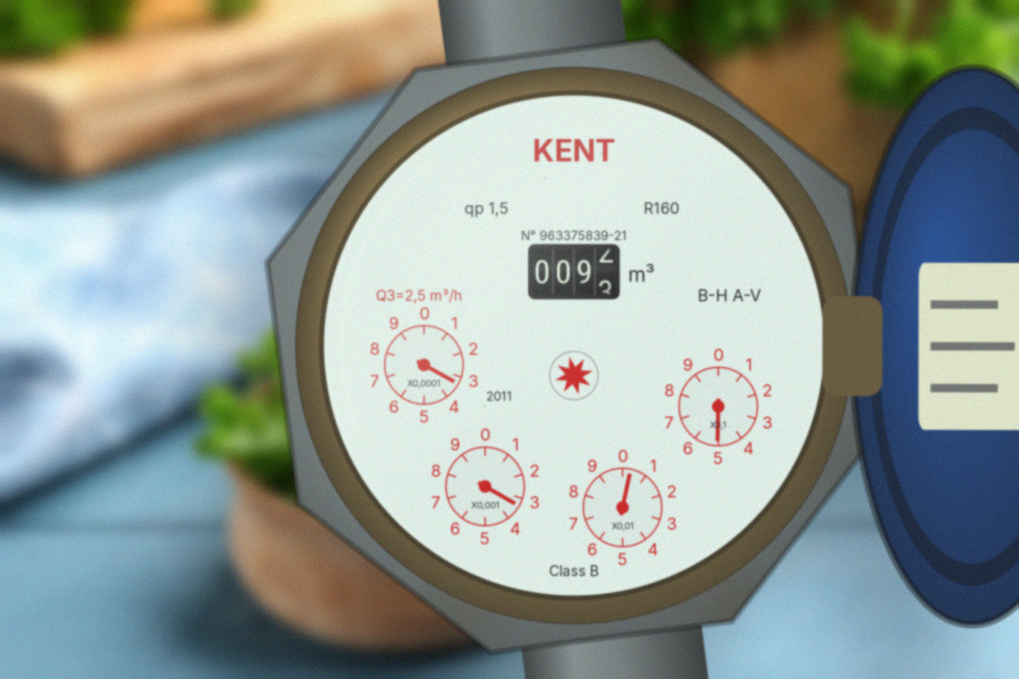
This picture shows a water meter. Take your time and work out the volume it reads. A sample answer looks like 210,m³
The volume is 92.5033,m³
